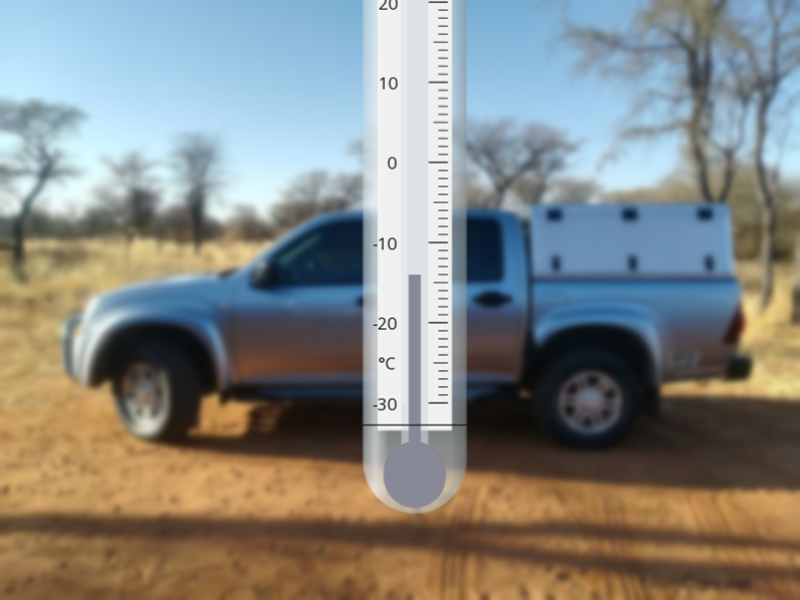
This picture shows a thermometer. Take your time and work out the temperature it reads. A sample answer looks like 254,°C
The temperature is -14,°C
